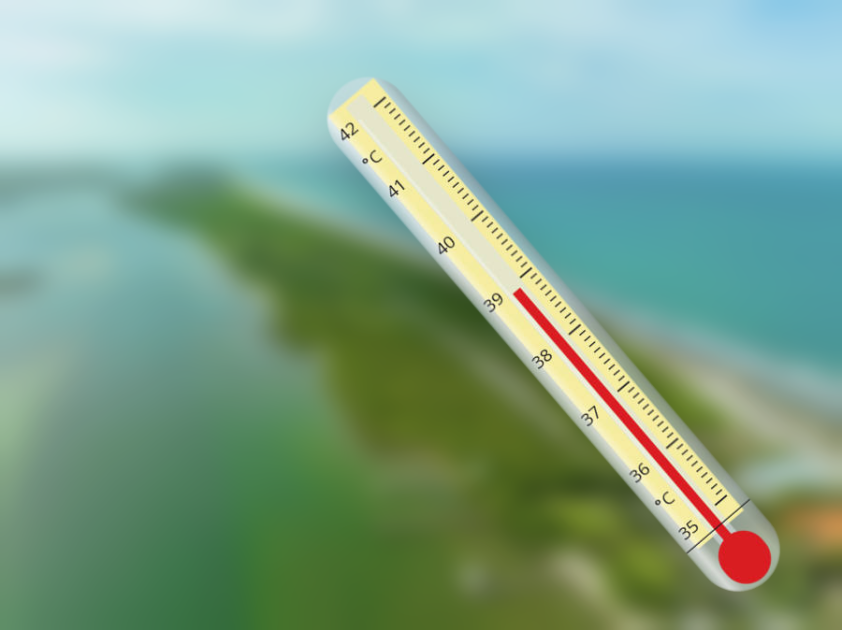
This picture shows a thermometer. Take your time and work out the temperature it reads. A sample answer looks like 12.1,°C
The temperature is 38.9,°C
